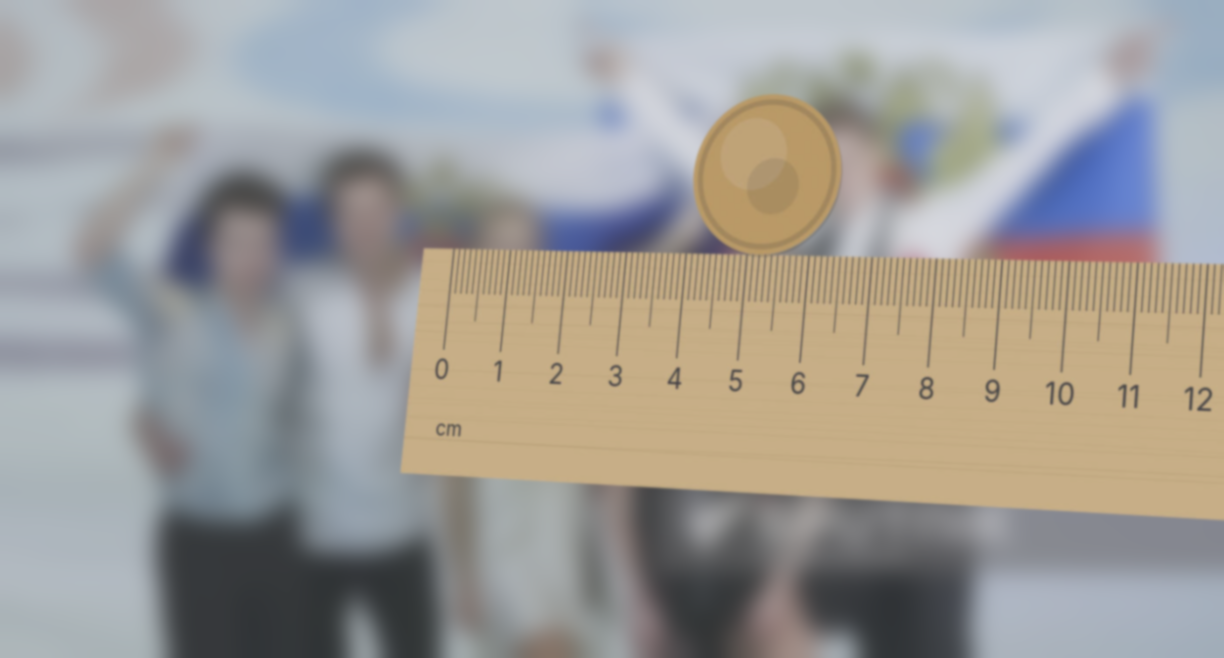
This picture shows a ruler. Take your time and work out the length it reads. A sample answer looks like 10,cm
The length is 2.4,cm
